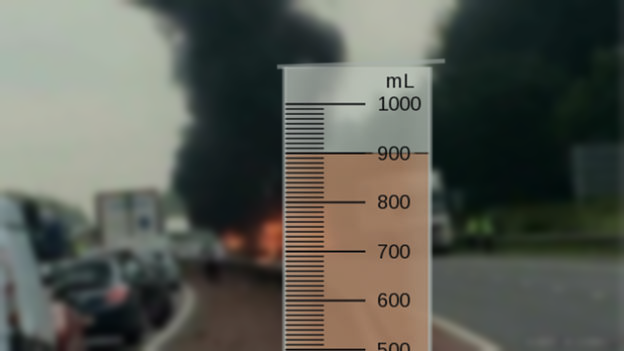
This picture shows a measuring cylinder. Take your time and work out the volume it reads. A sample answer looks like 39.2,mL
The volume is 900,mL
